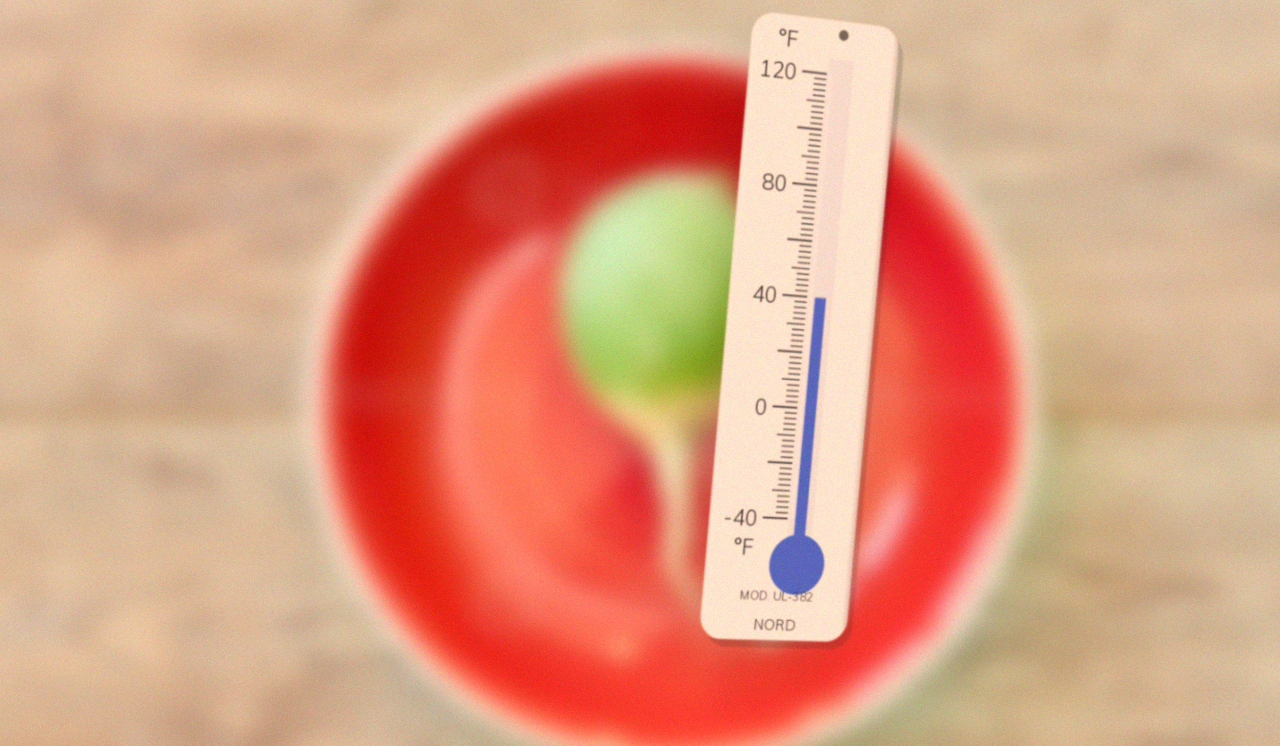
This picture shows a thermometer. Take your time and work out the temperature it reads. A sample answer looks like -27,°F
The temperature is 40,°F
